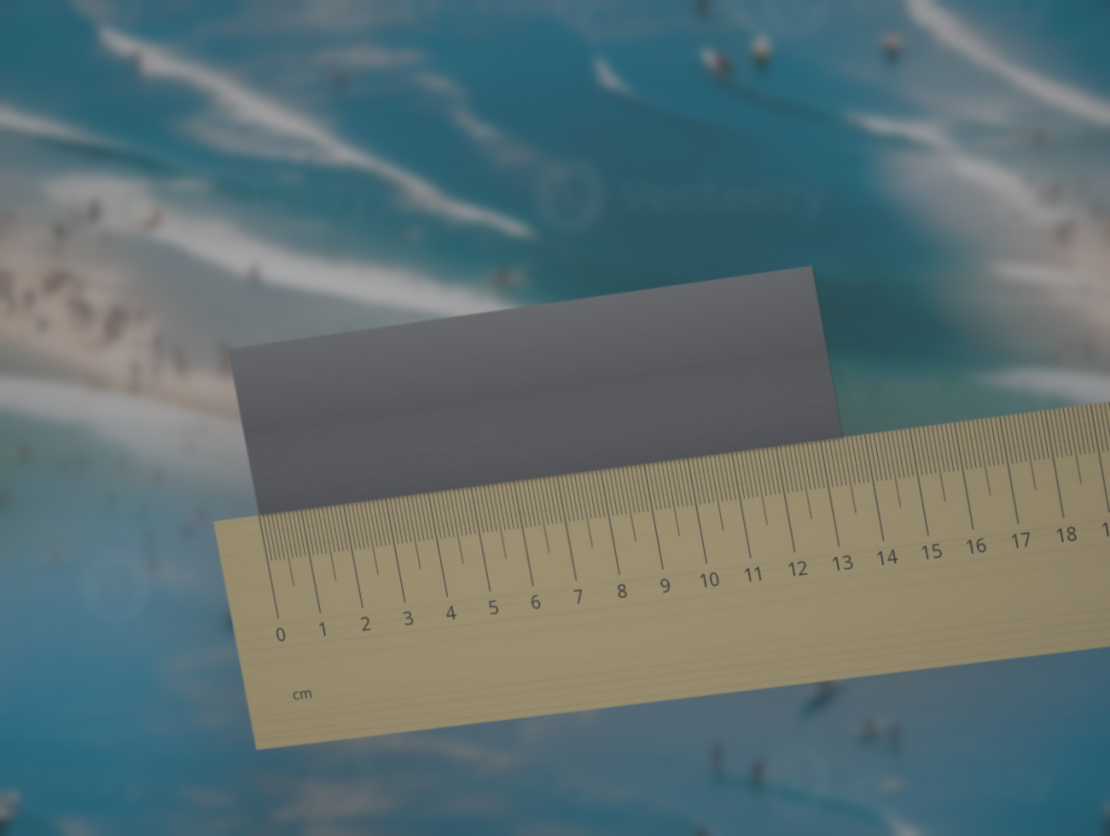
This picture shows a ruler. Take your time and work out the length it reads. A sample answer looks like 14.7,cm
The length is 13.5,cm
